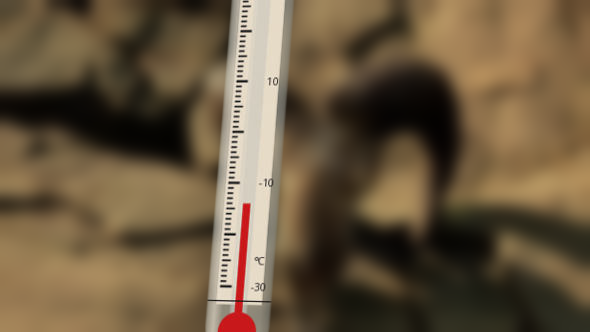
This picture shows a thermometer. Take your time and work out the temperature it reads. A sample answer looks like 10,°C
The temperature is -14,°C
